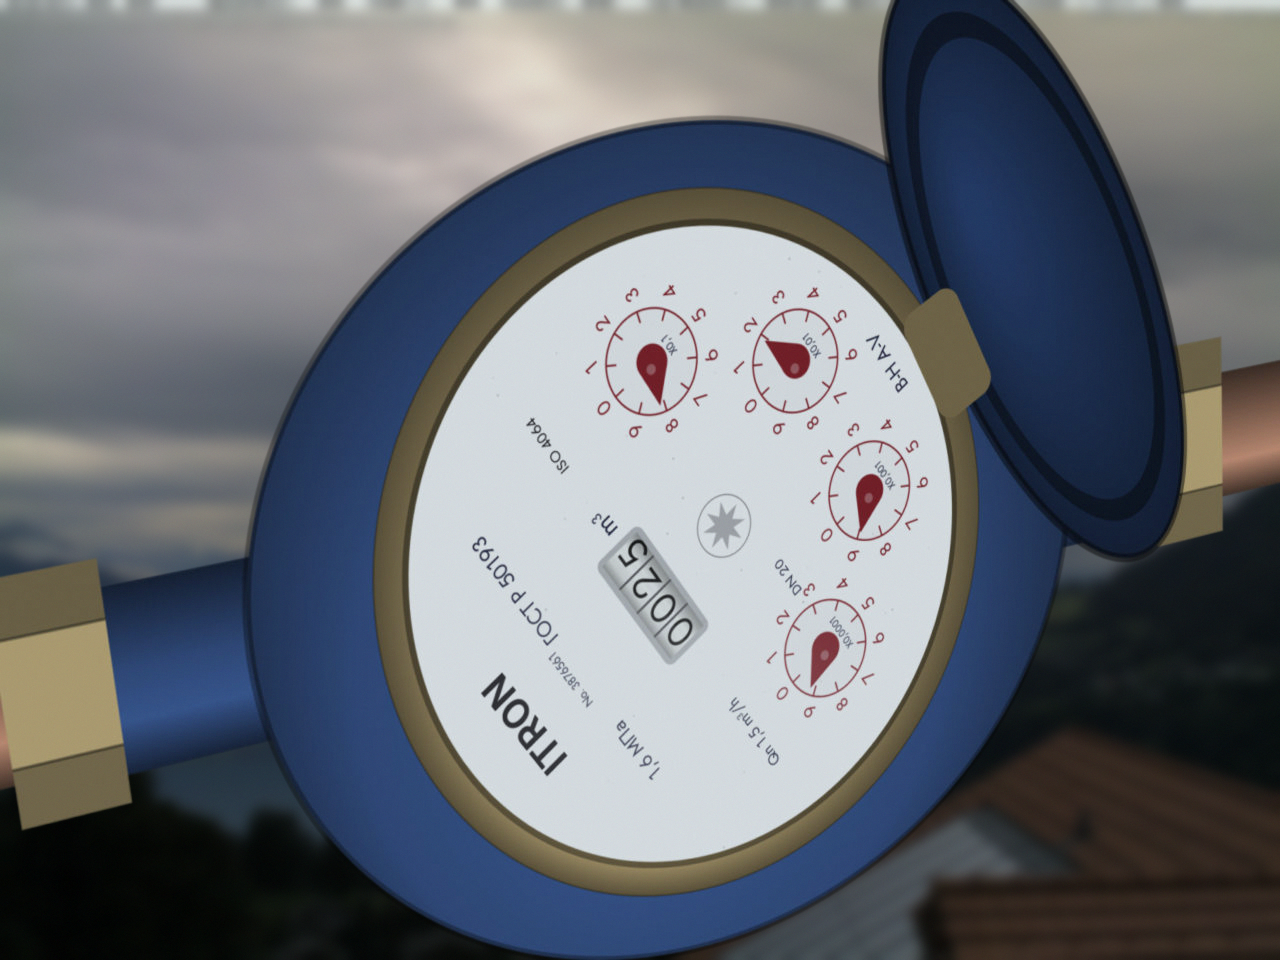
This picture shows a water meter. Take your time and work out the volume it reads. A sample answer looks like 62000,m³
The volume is 24.8189,m³
